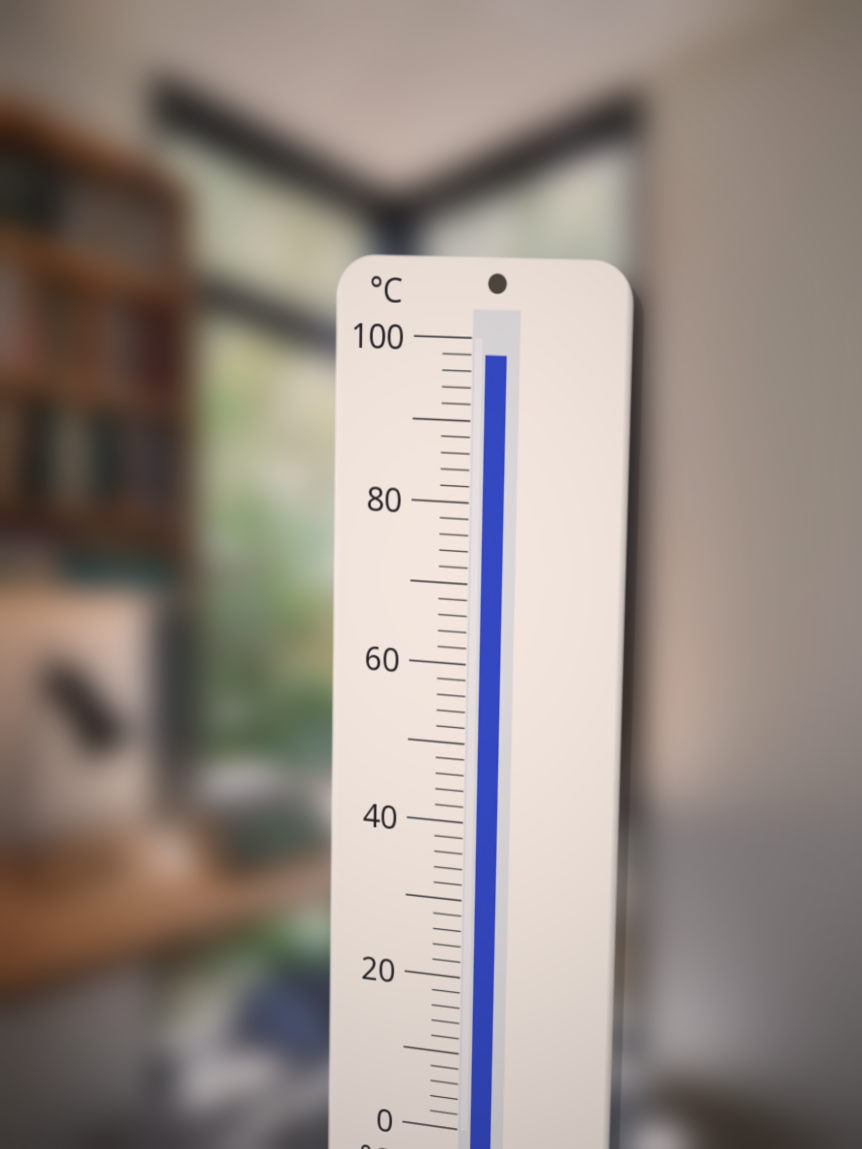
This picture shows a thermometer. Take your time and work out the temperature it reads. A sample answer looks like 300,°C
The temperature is 98,°C
